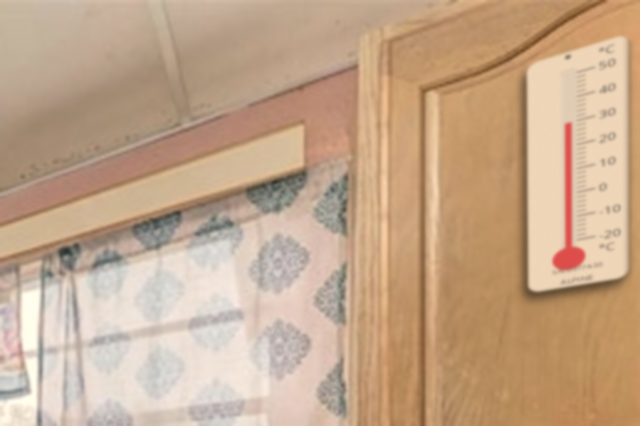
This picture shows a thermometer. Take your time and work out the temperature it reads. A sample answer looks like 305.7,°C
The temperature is 30,°C
